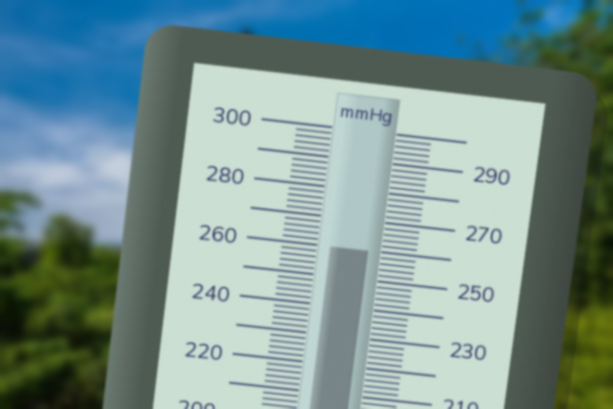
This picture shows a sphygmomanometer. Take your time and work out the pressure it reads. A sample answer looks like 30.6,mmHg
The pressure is 260,mmHg
